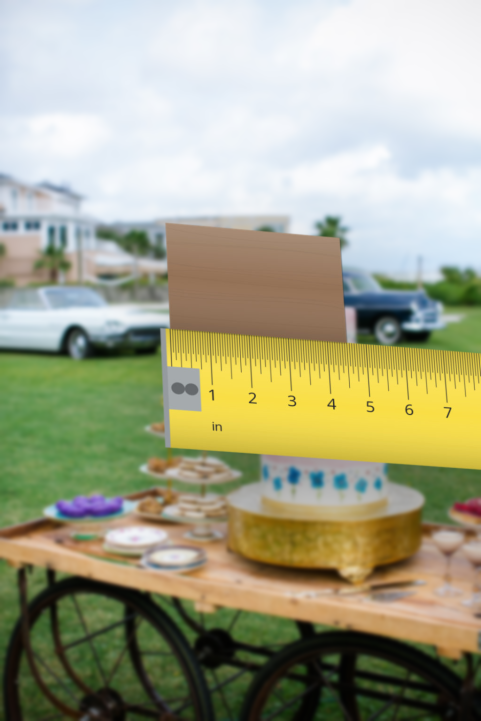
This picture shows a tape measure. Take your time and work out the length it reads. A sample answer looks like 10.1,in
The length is 4.5,in
